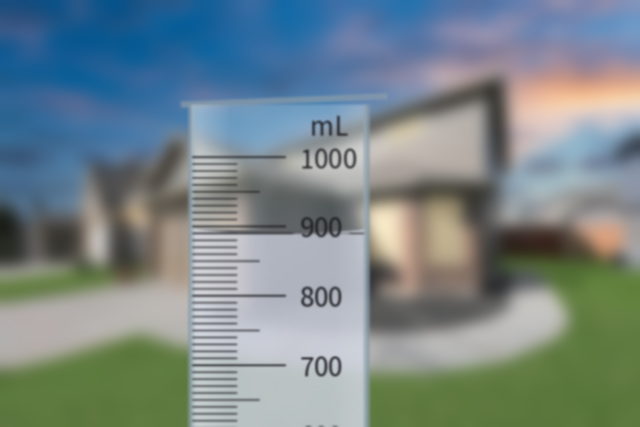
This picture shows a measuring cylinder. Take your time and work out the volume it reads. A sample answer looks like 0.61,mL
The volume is 890,mL
